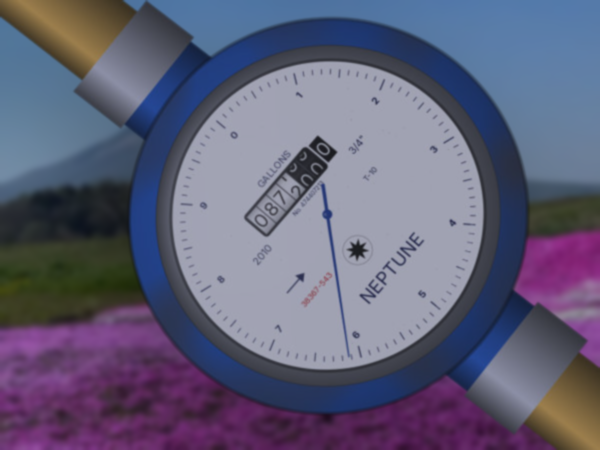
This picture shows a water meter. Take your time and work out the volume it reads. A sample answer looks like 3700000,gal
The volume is 871996.1,gal
